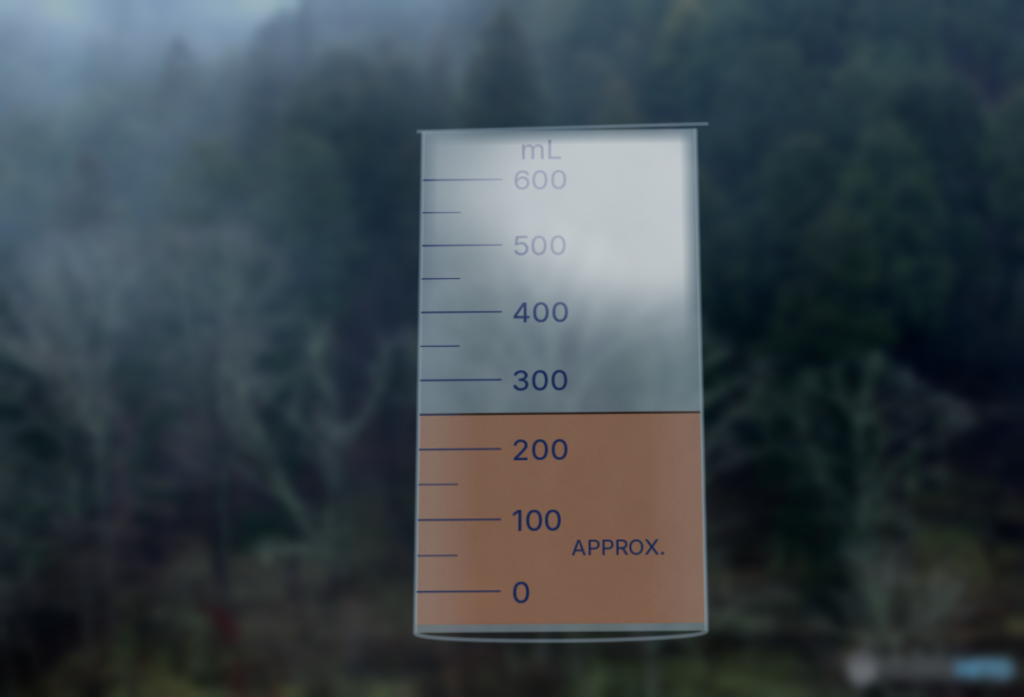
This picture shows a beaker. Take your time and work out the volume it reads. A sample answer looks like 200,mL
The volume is 250,mL
